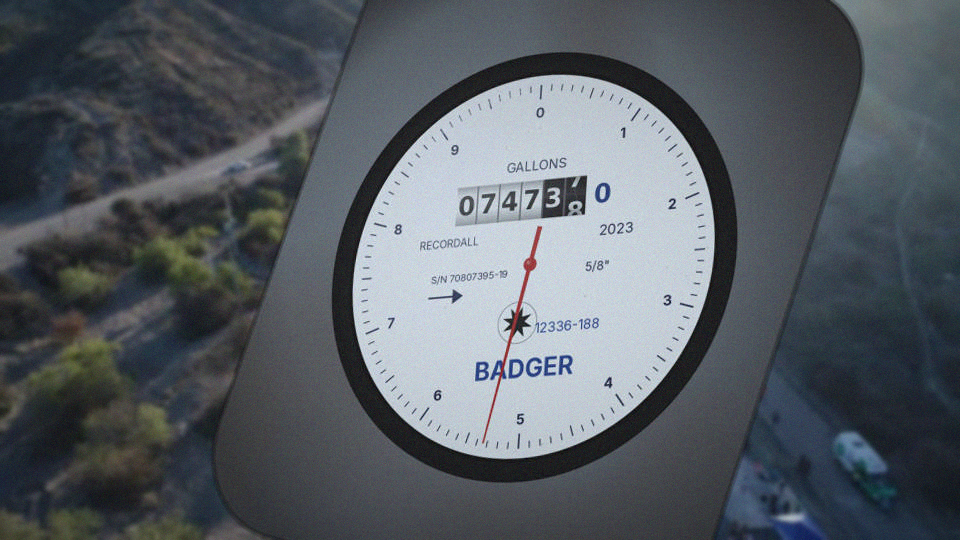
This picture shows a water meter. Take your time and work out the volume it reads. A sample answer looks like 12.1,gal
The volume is 747375.3,gal
